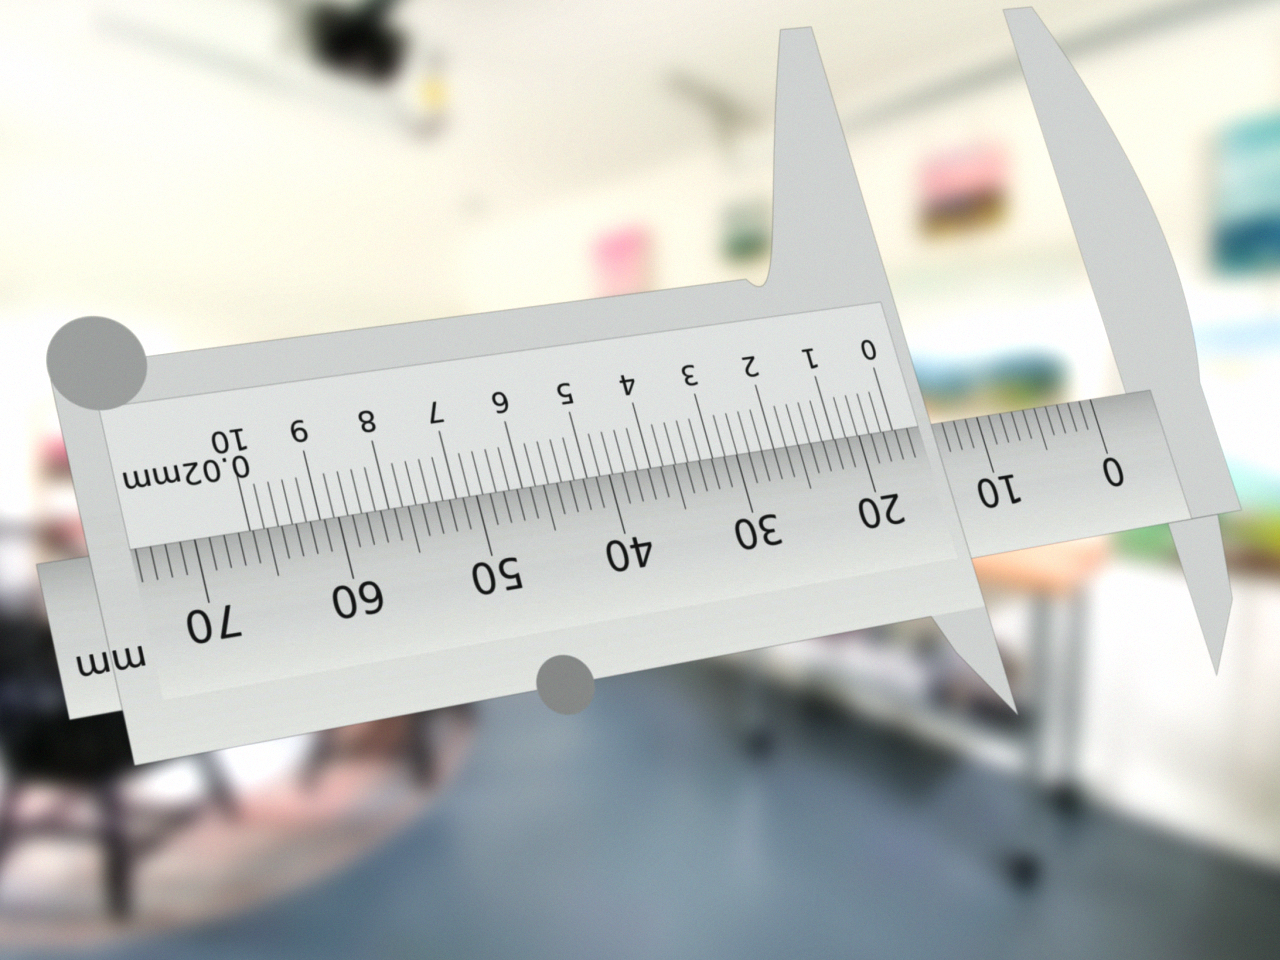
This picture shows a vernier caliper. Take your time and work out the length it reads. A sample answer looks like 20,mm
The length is 17.2,mm
